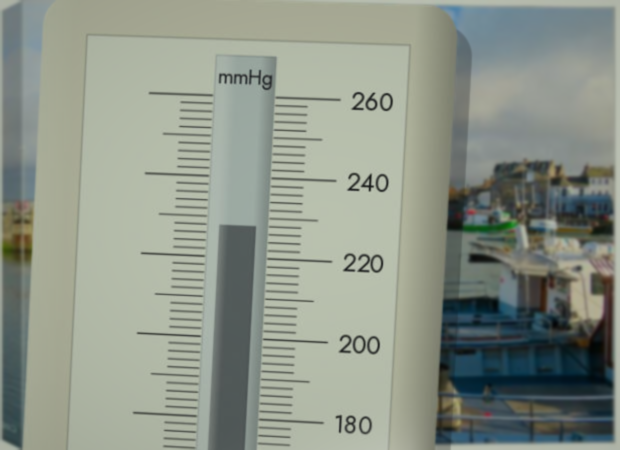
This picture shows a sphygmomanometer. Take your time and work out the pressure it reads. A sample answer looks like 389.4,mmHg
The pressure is 228,mmHg
